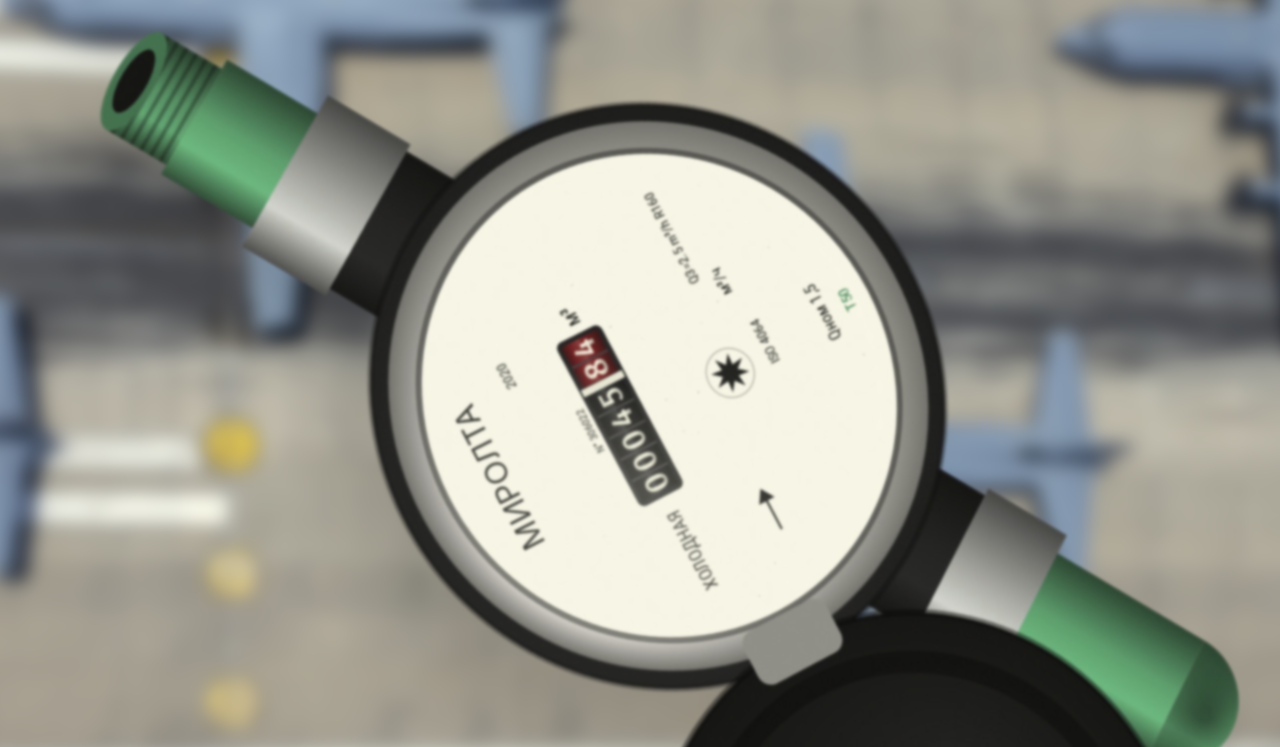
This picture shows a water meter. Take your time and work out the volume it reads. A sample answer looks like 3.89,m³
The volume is 45.84,m³
